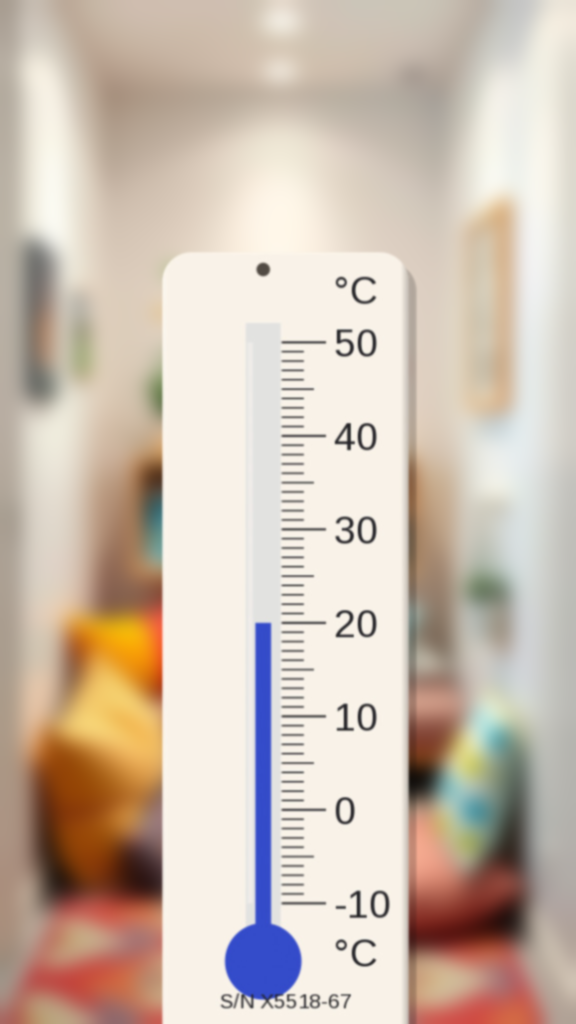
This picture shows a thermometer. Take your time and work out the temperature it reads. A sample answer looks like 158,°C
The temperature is 20,°C
